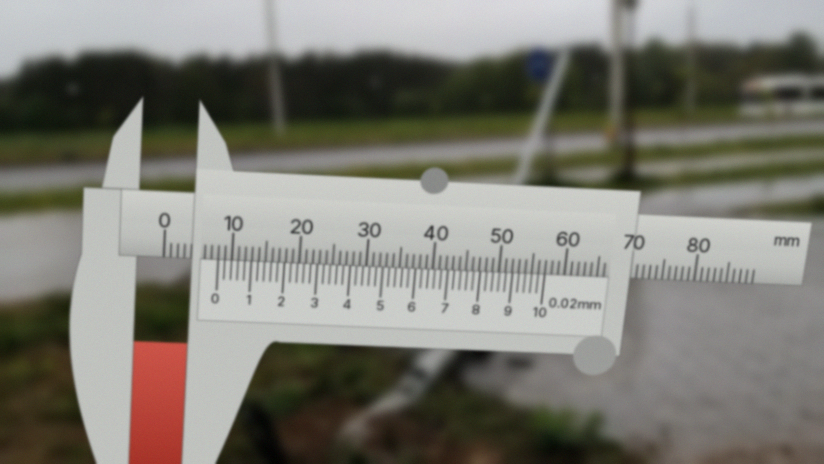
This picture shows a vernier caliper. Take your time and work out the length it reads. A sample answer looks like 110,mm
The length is 8.0,mm
